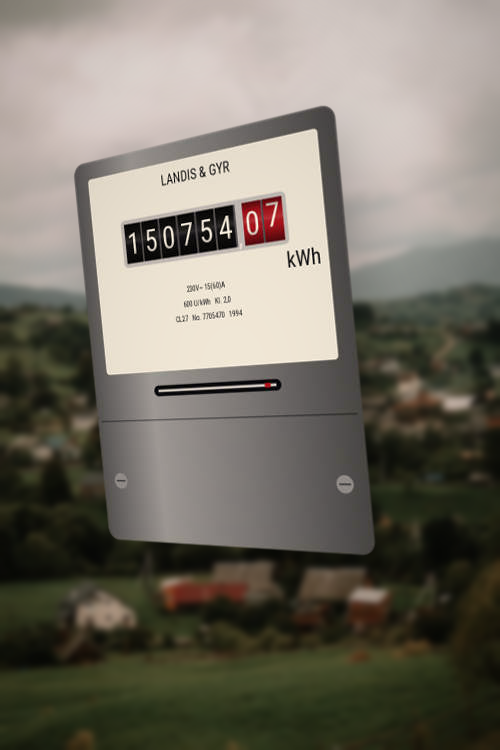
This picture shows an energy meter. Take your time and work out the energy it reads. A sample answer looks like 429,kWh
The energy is 150754.07,kWh
